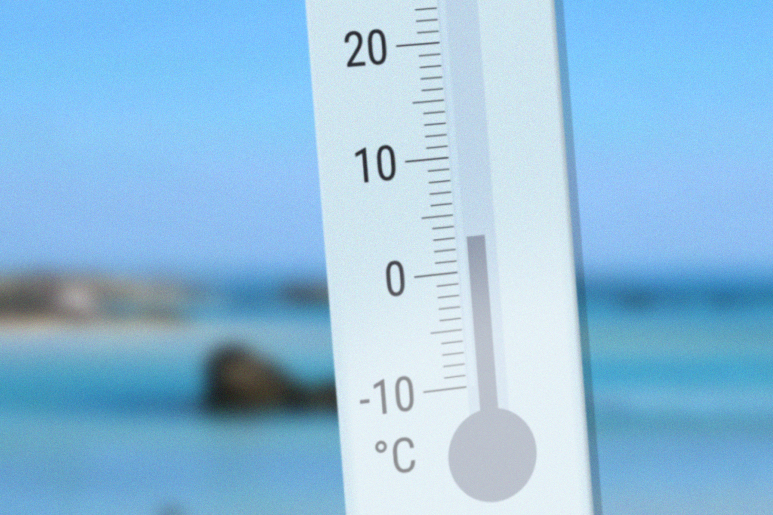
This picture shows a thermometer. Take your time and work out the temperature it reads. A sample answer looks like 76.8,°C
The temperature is 3,°C
